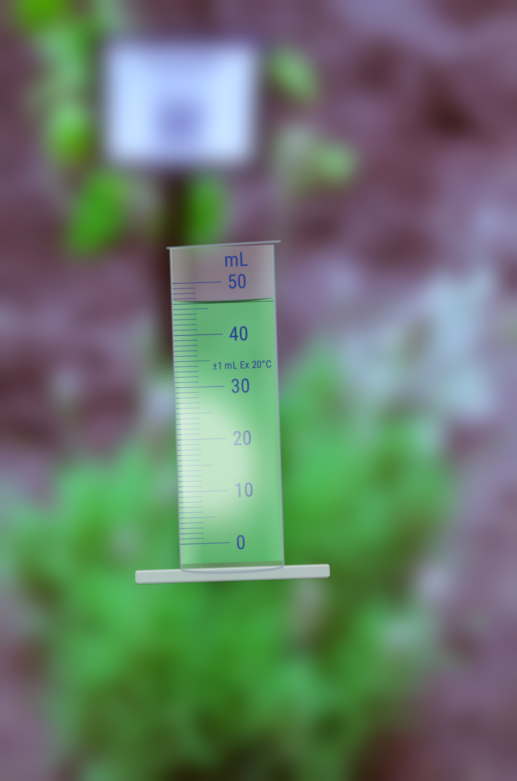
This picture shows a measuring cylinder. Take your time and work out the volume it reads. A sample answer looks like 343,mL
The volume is 46,mL
